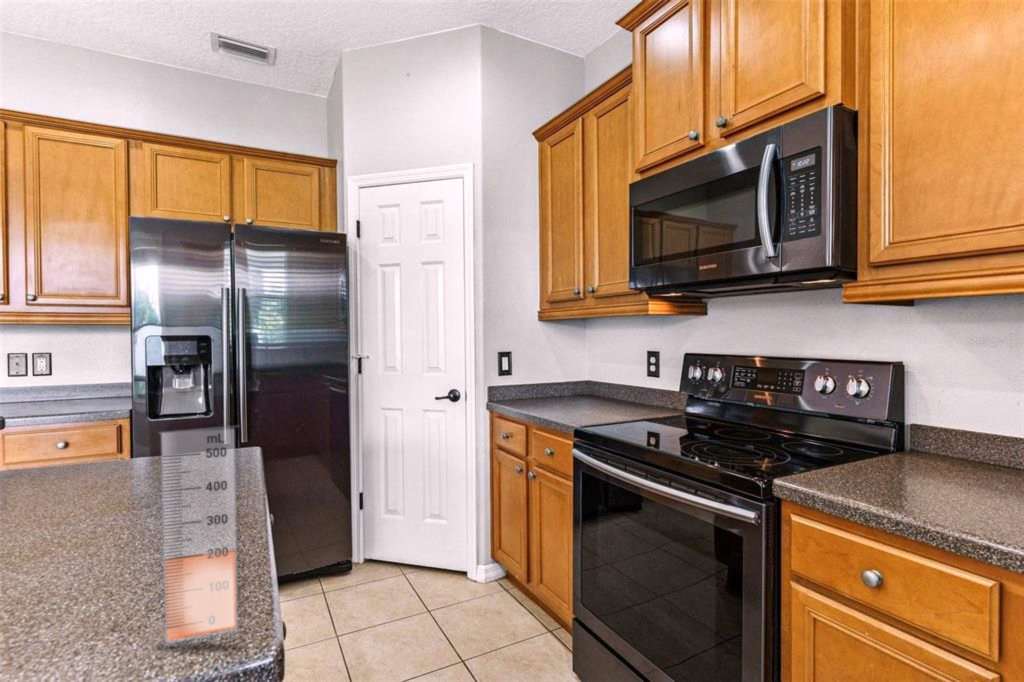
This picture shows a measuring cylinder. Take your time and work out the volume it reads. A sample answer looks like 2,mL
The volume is 200,mL
